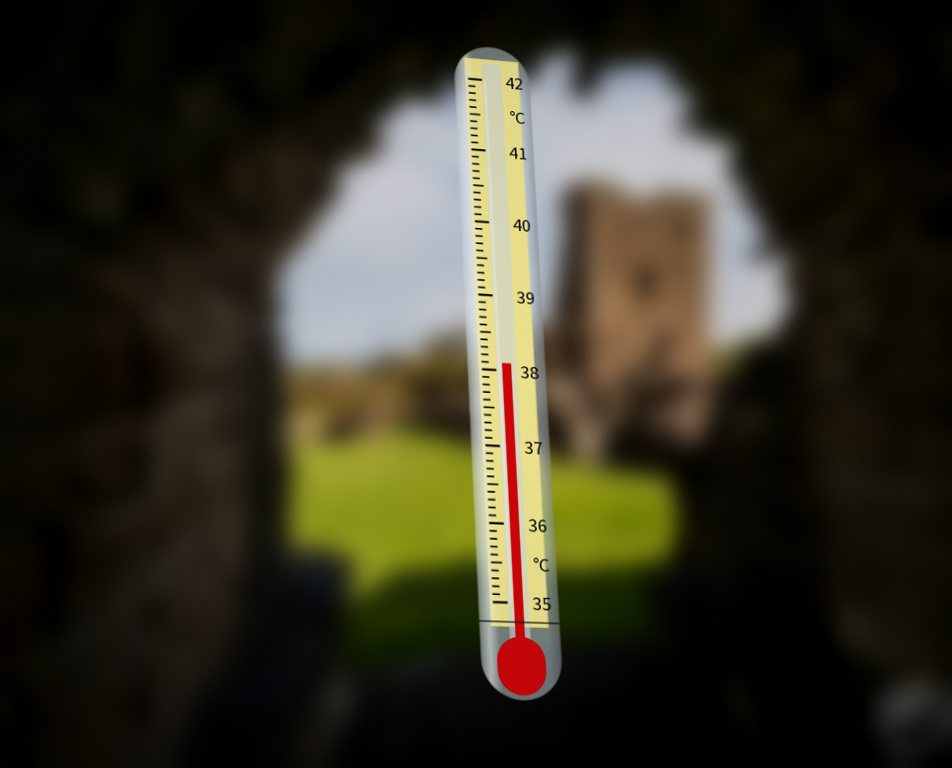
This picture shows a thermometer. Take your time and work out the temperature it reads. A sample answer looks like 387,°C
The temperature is 38.1,°C
